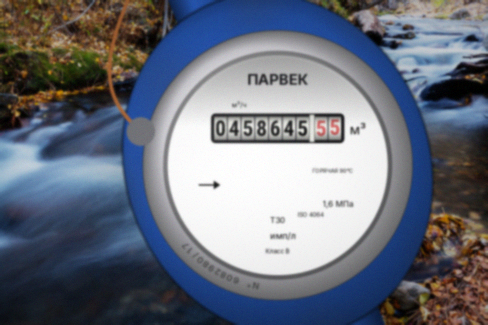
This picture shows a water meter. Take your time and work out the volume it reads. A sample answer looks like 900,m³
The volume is 458645.55,m³
